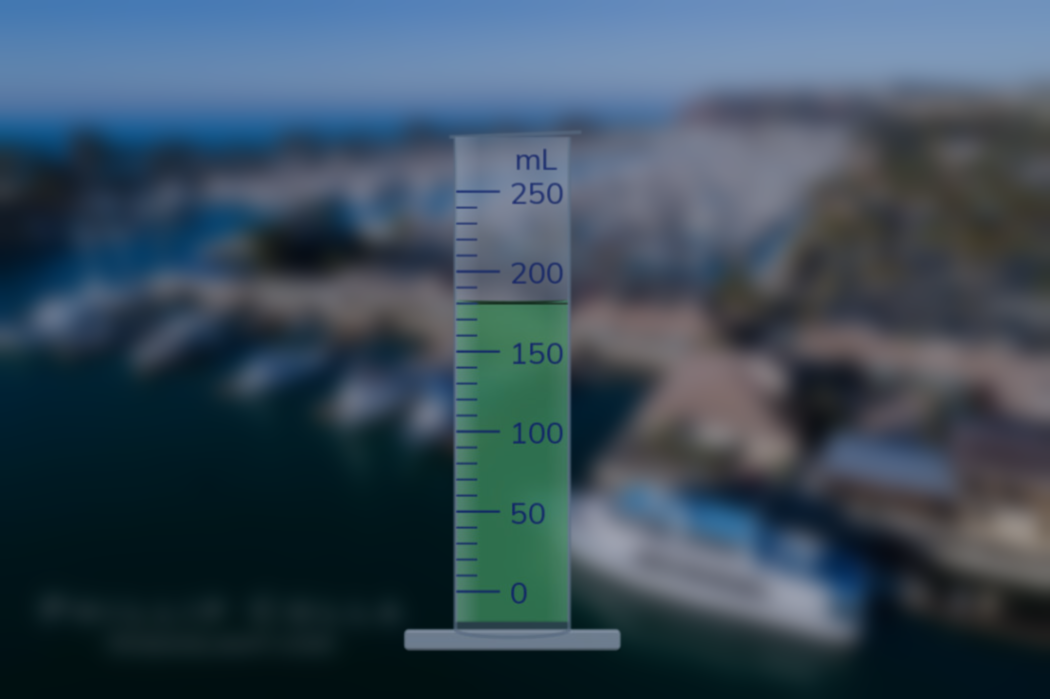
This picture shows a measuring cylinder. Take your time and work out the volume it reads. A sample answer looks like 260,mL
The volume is 180,mL
